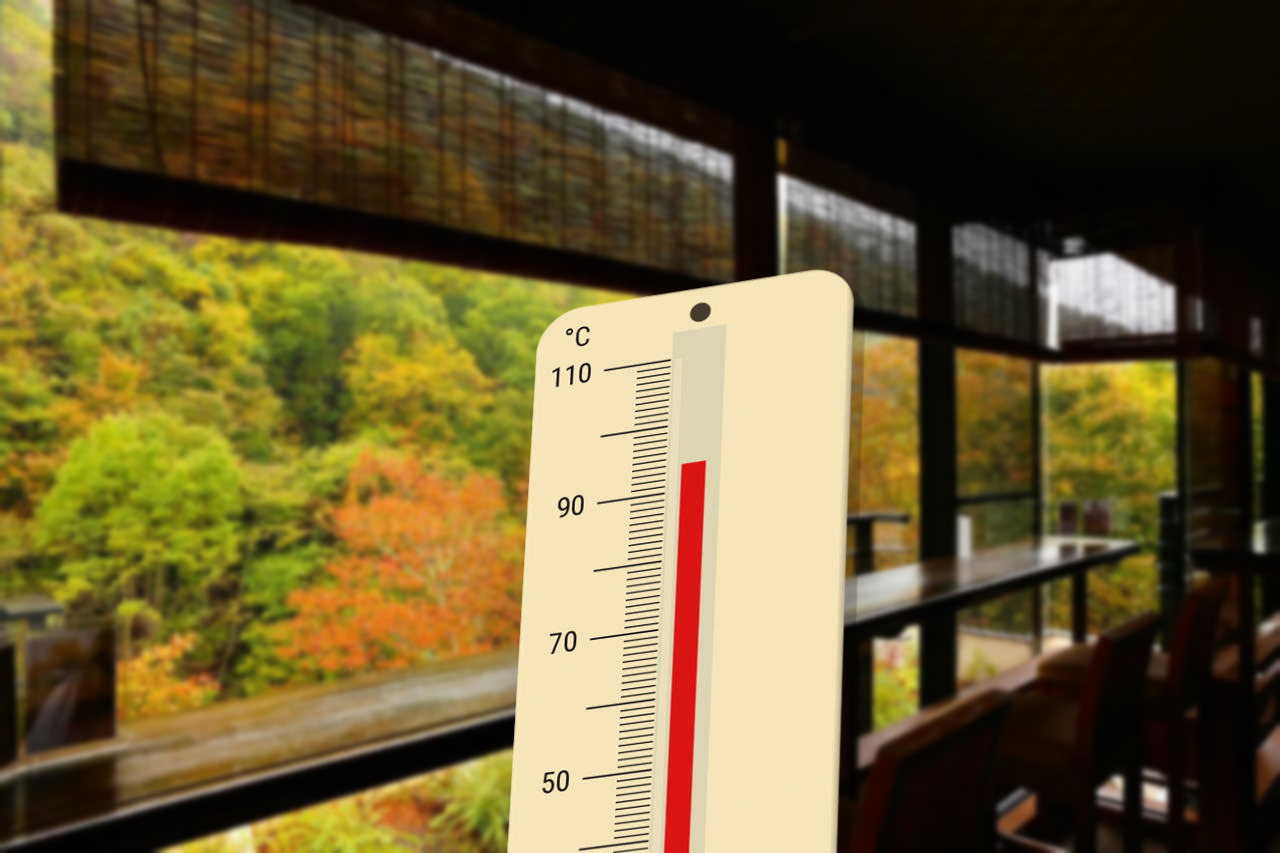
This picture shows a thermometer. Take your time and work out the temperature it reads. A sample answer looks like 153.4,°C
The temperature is 94,°C
